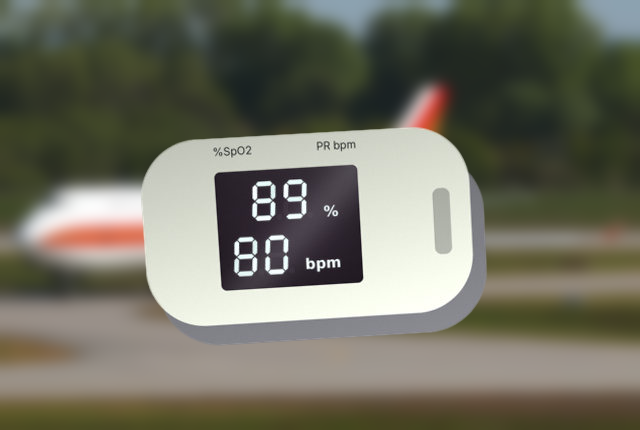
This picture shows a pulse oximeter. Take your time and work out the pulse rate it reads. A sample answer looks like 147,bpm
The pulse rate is 80,bpm
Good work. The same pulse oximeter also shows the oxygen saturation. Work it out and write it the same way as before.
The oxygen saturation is 89,%
